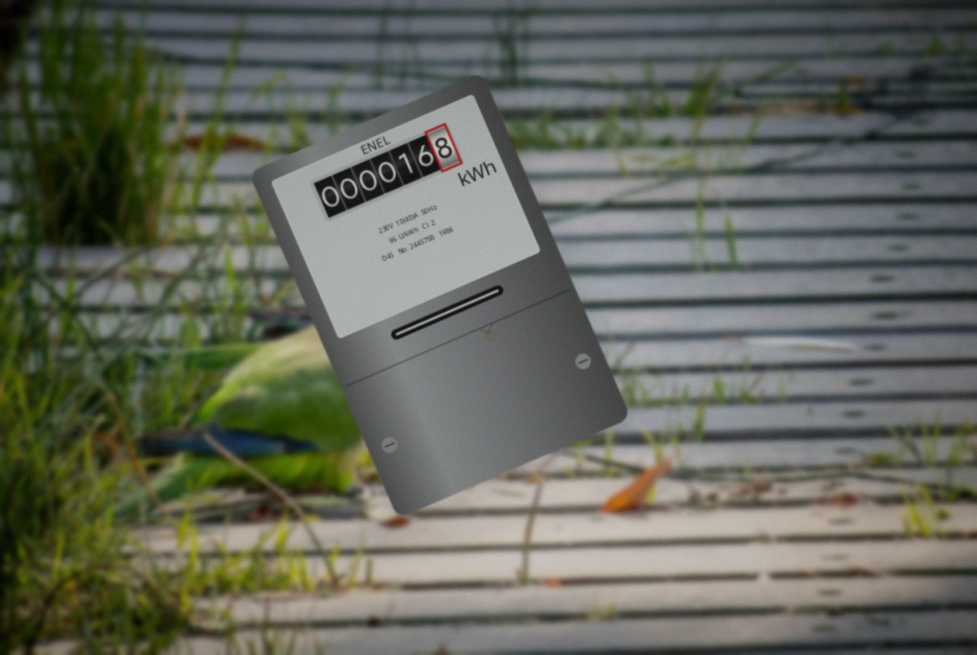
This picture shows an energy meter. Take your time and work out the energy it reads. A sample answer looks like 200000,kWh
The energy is 16.8,kWh
